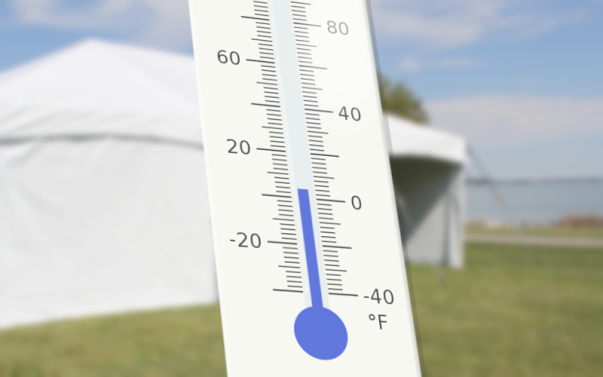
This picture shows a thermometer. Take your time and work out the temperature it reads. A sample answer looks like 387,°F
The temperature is 4,°F
